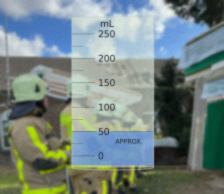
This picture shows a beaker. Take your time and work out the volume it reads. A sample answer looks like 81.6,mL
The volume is 50,mL
